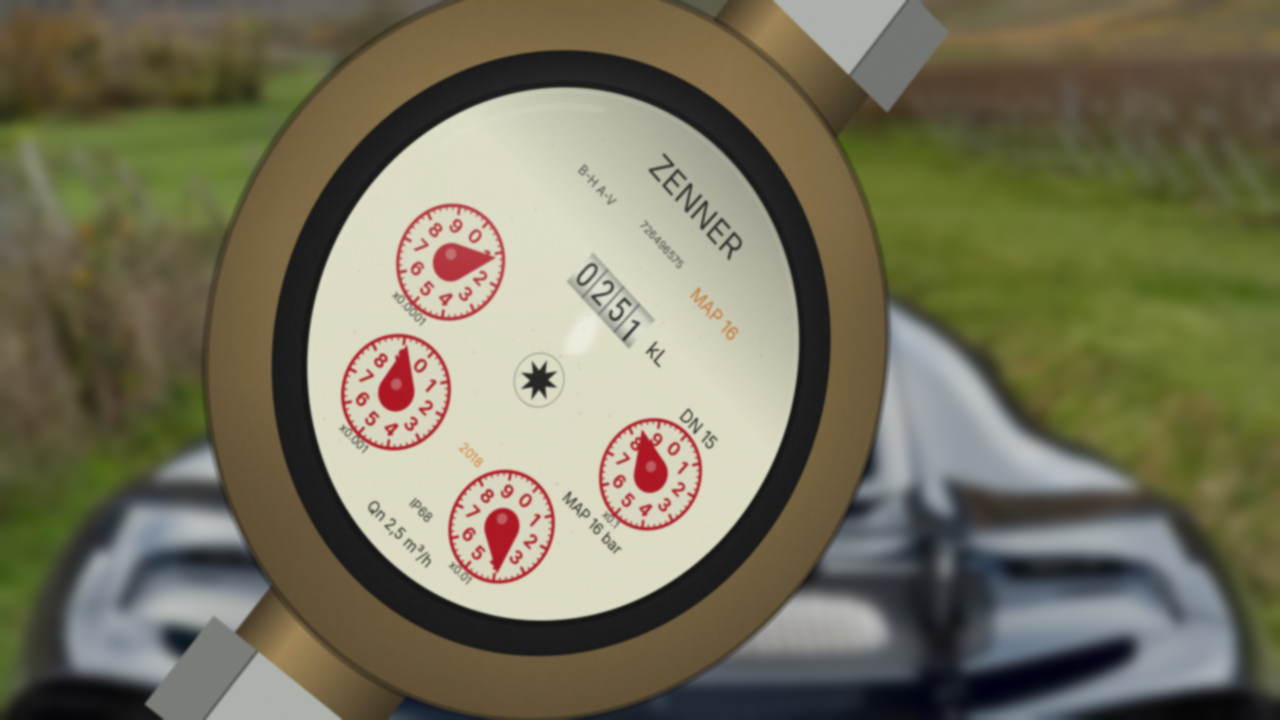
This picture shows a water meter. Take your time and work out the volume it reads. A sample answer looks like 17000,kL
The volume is 250.8391,kL
